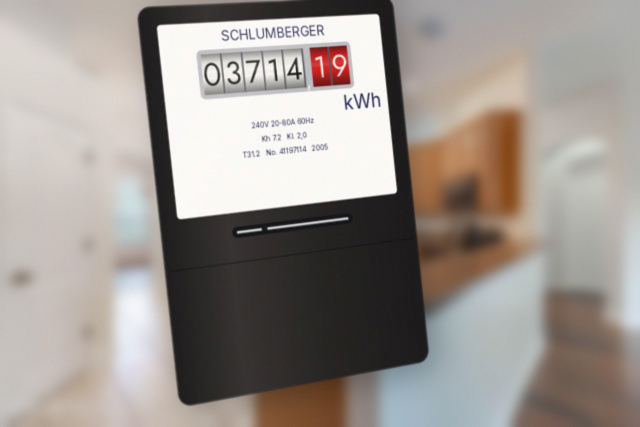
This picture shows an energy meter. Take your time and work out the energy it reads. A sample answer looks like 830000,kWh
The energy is 3714.19,kWh
